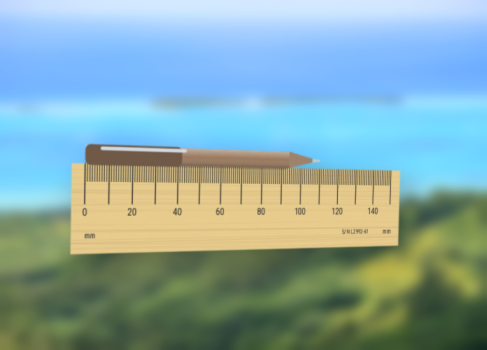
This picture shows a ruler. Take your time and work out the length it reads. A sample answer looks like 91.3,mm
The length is 110,mm
